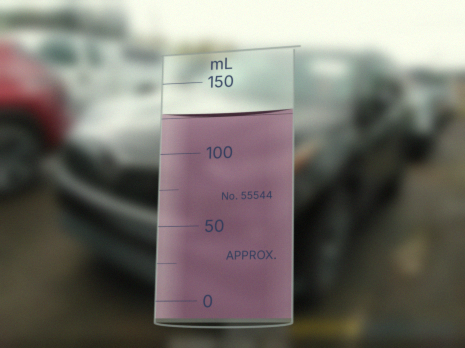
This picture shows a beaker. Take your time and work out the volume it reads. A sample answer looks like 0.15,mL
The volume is 125,mL
